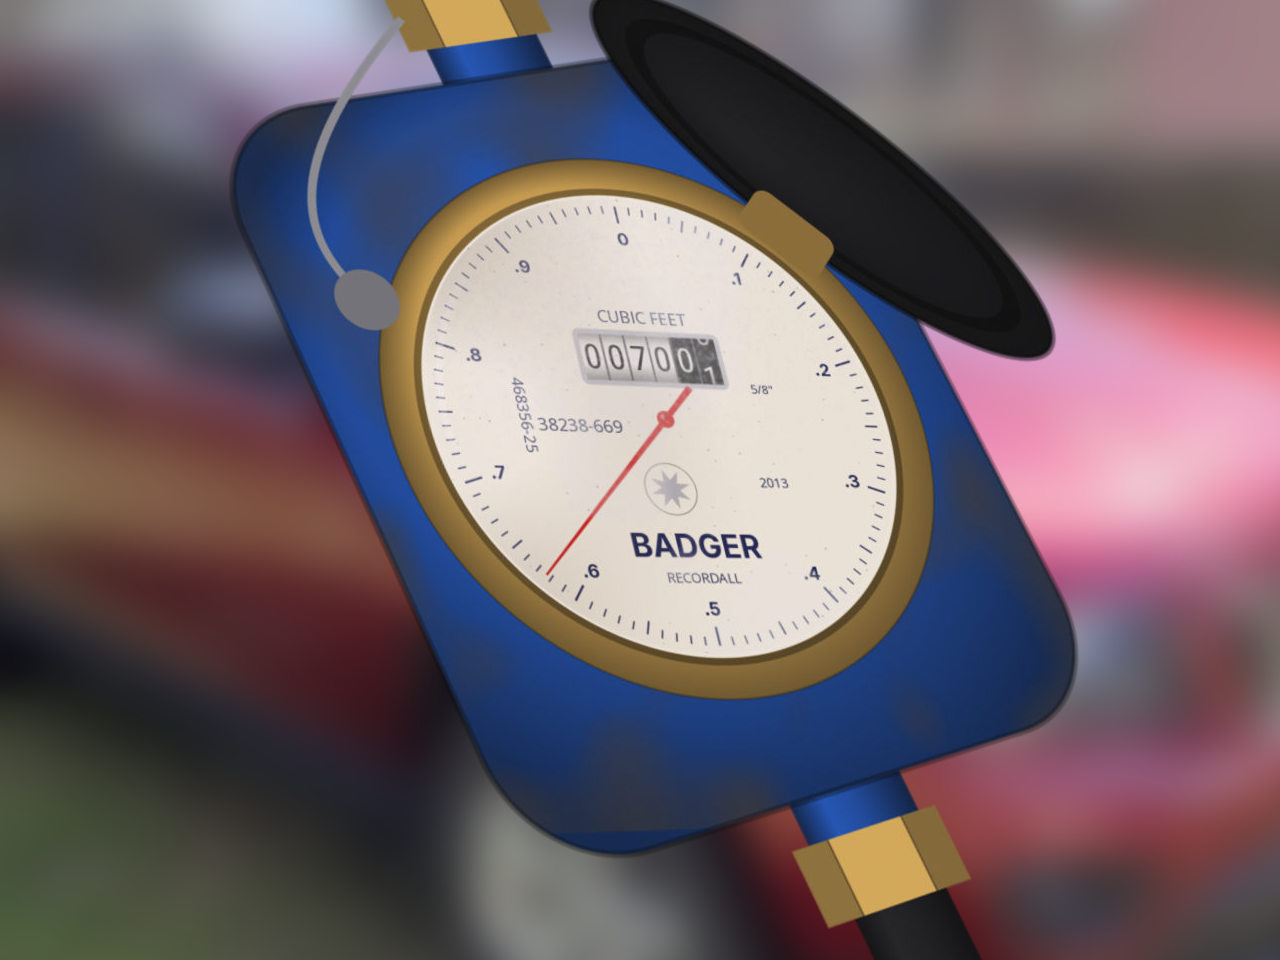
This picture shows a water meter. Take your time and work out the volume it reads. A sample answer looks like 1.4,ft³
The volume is 7000.62,ft³
